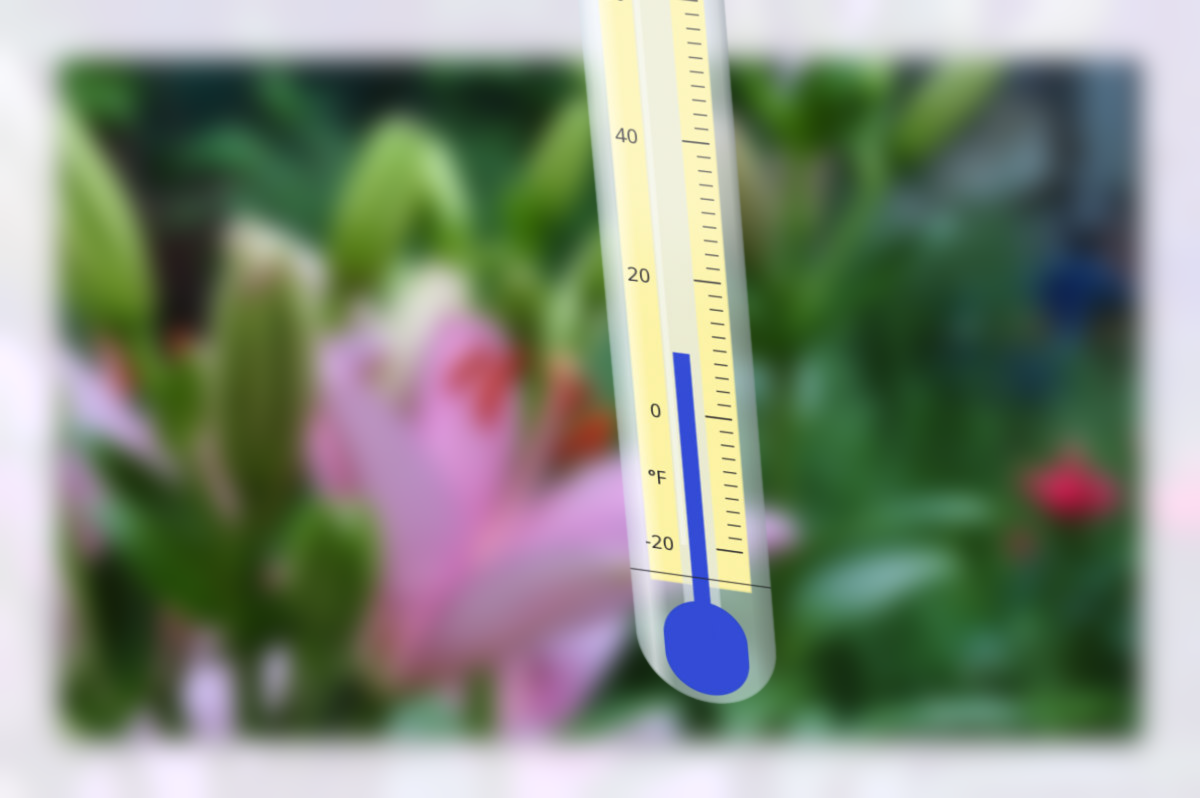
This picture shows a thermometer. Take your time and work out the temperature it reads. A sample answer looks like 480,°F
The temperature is 9,°F
